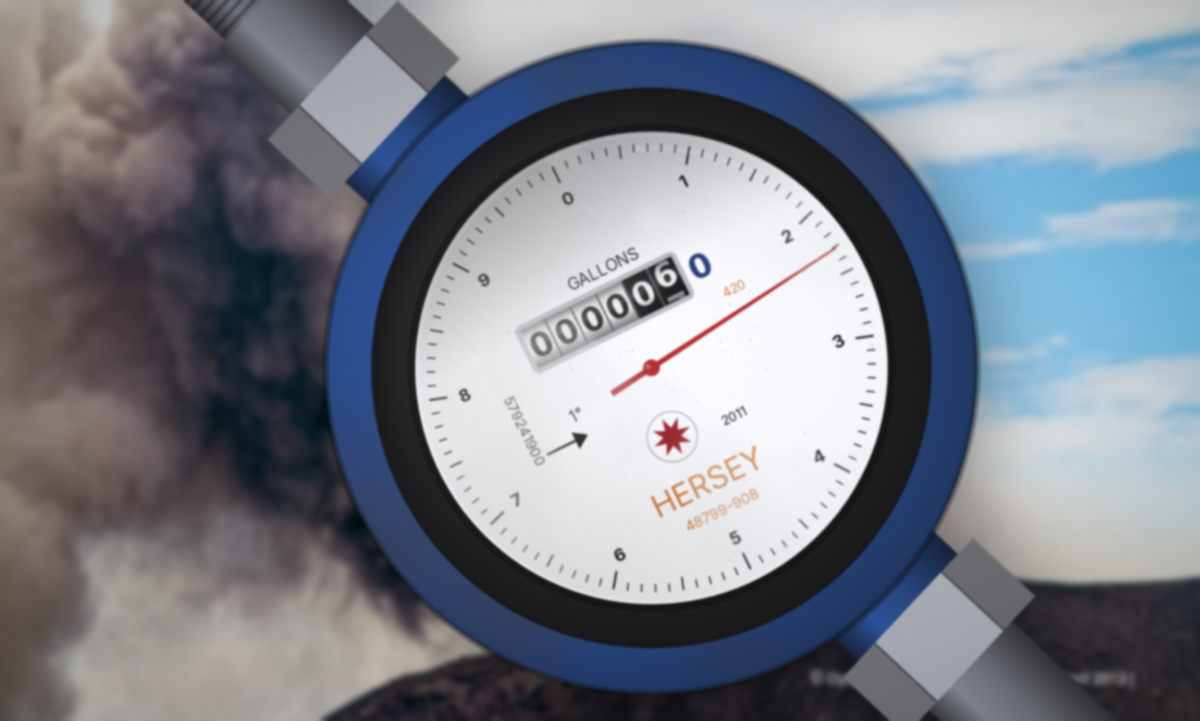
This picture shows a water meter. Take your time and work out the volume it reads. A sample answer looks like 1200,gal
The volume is 62.3,gal
